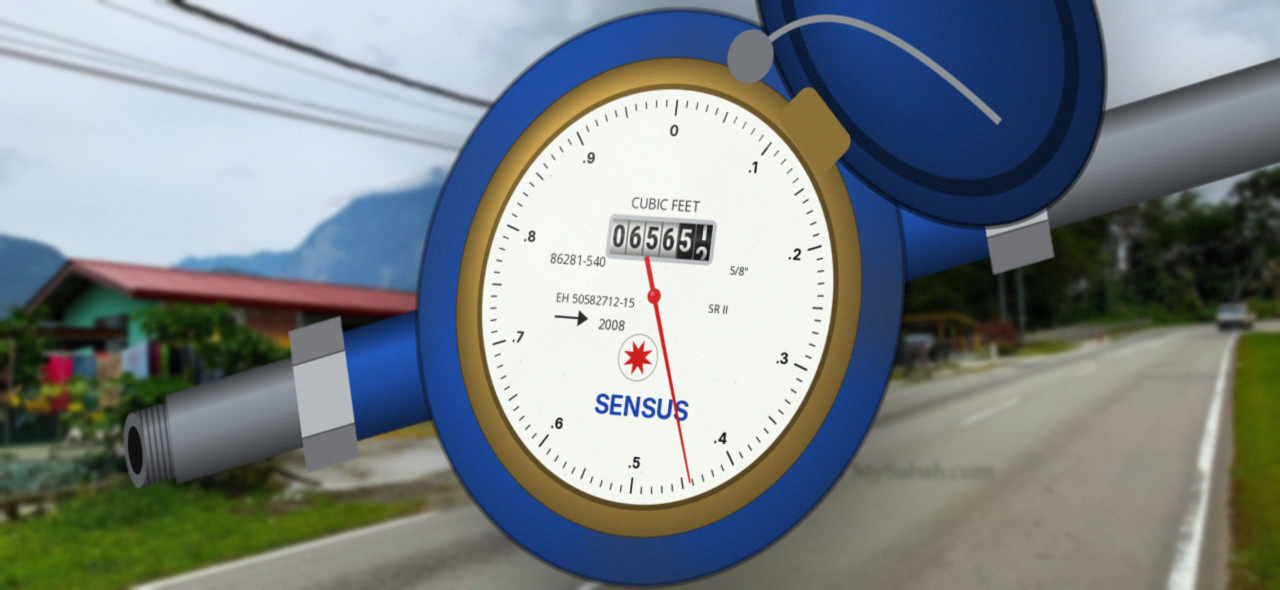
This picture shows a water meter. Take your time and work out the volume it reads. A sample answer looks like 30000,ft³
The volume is 65651.44,ft³
